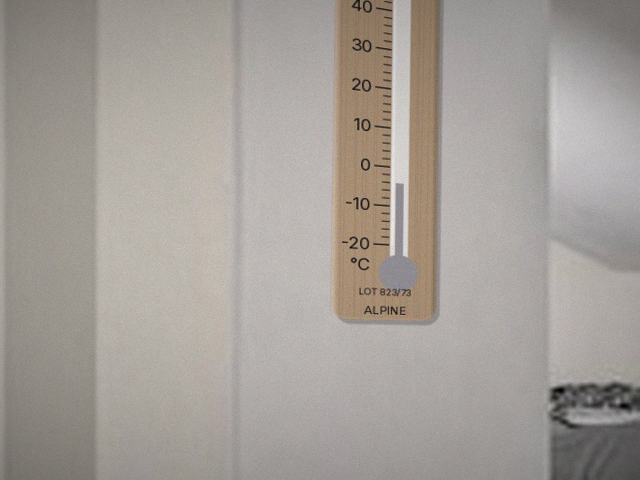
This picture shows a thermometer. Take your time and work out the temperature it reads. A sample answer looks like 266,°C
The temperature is -4,°C
